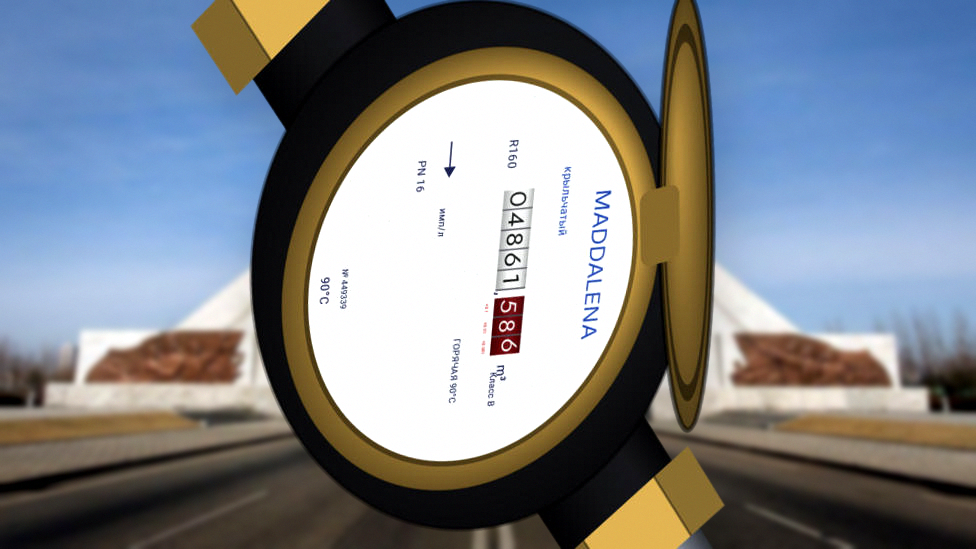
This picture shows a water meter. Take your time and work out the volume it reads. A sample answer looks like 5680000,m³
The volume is 4861.586,m³
